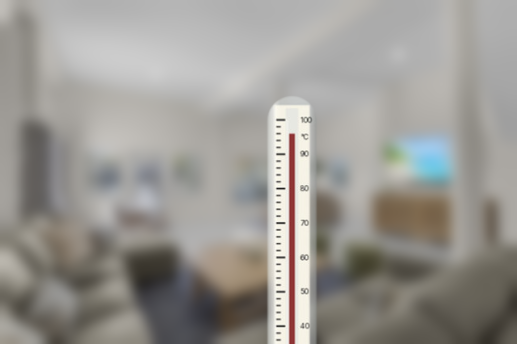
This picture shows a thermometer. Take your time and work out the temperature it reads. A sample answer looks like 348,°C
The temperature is 96,°C
